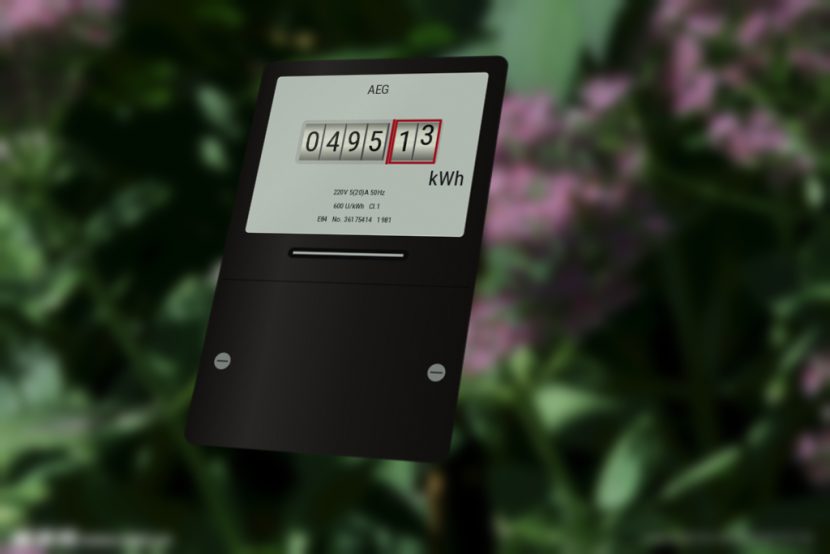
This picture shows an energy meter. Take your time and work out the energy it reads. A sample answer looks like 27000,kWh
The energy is 495.13,kWh
